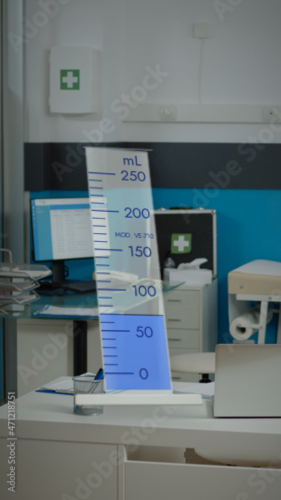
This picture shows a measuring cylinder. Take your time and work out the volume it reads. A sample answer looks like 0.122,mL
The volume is 70,mL
